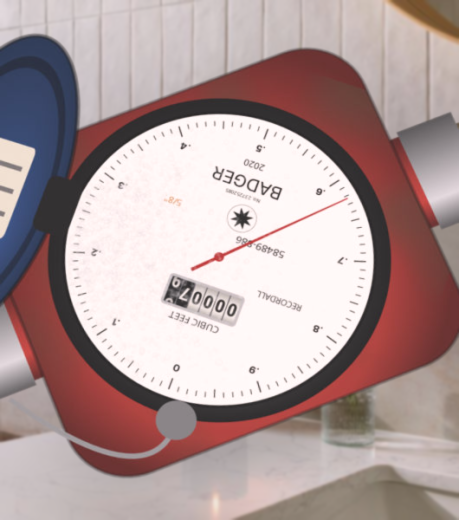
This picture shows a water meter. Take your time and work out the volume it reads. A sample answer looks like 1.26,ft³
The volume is 78.62,ft³
